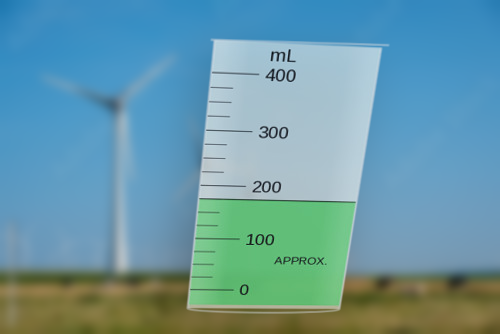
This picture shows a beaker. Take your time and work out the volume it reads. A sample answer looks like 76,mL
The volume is 175,mL
